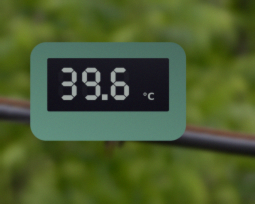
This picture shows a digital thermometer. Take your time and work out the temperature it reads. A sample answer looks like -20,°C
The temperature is 39.6,°C
